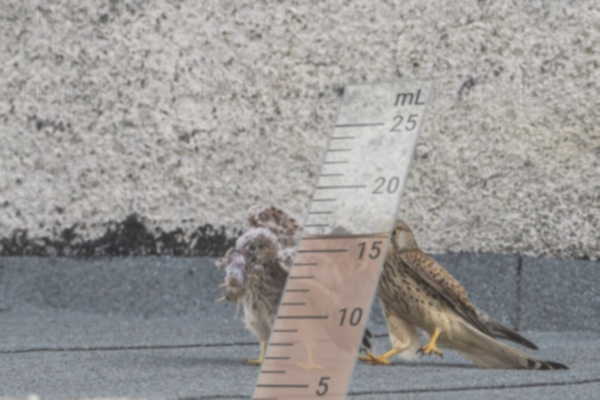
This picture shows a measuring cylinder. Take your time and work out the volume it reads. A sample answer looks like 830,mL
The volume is 16,mL
